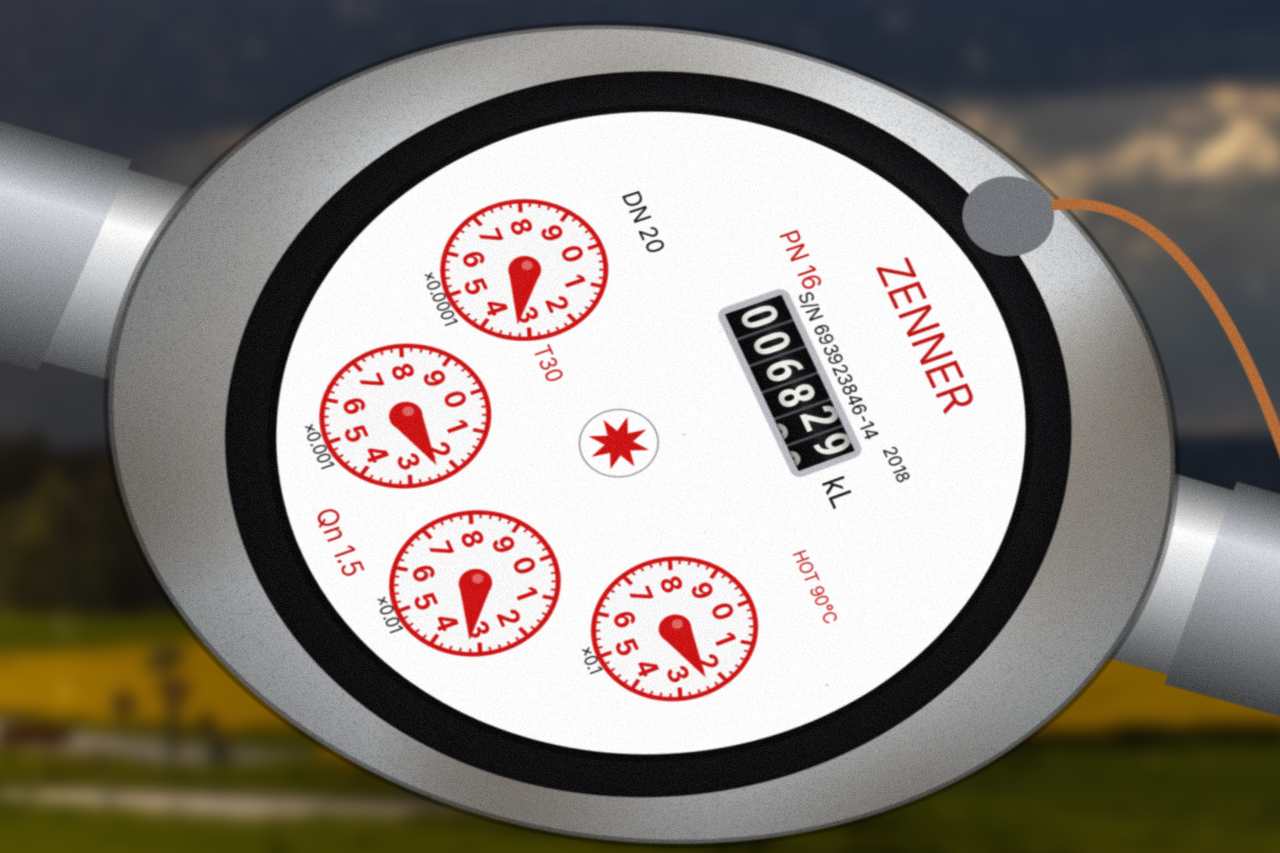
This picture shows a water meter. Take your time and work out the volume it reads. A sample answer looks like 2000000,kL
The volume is 6829.2323,kL
